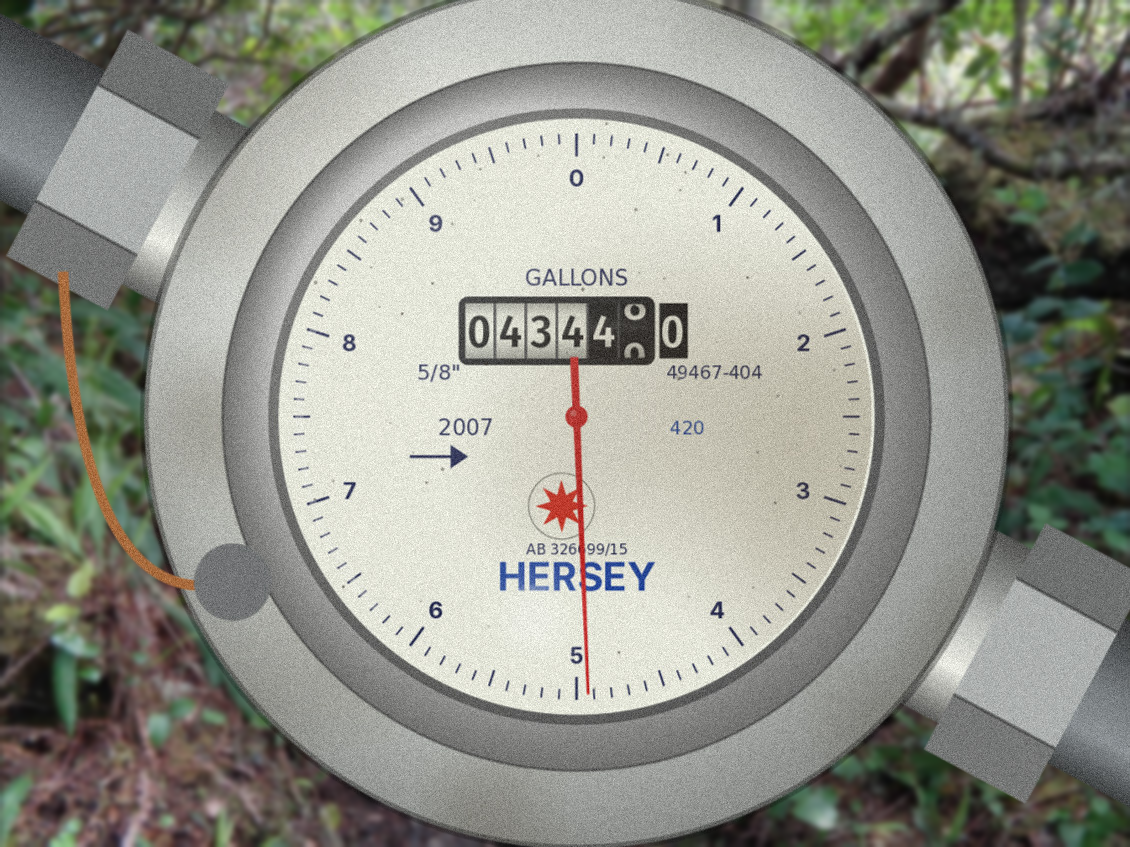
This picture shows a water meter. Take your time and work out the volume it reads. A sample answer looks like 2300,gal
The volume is 434484.9,gal
